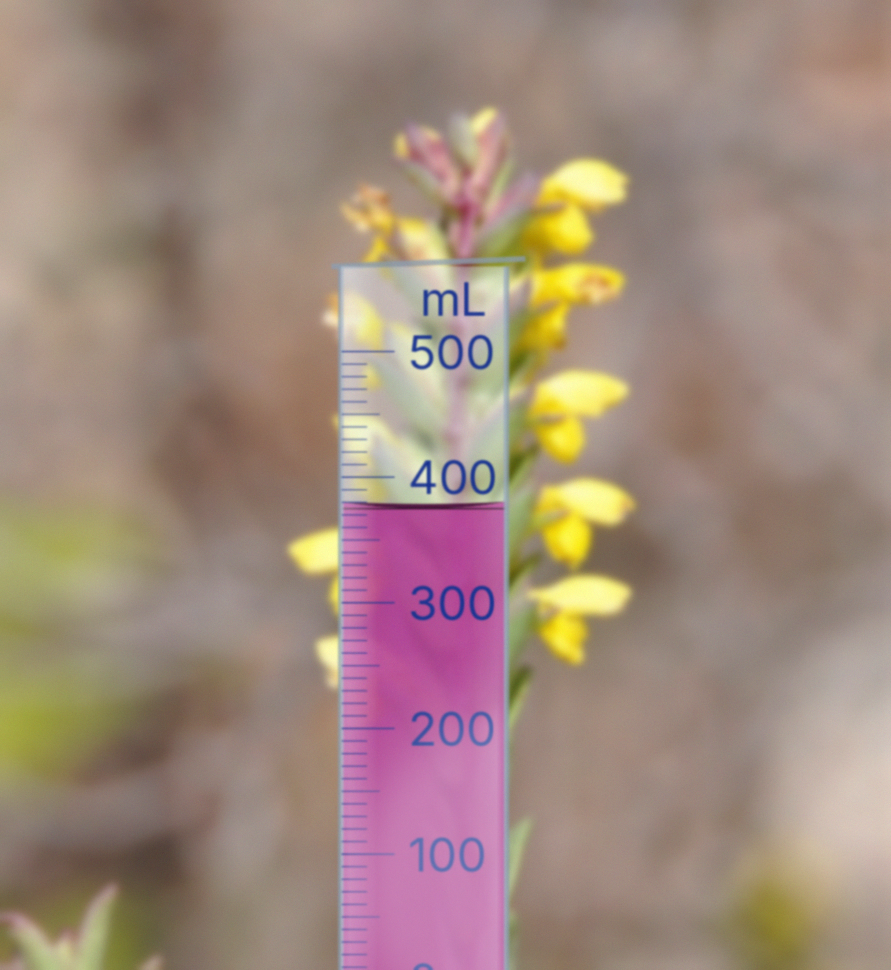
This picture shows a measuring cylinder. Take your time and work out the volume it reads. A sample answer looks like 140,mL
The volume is 375,mL
